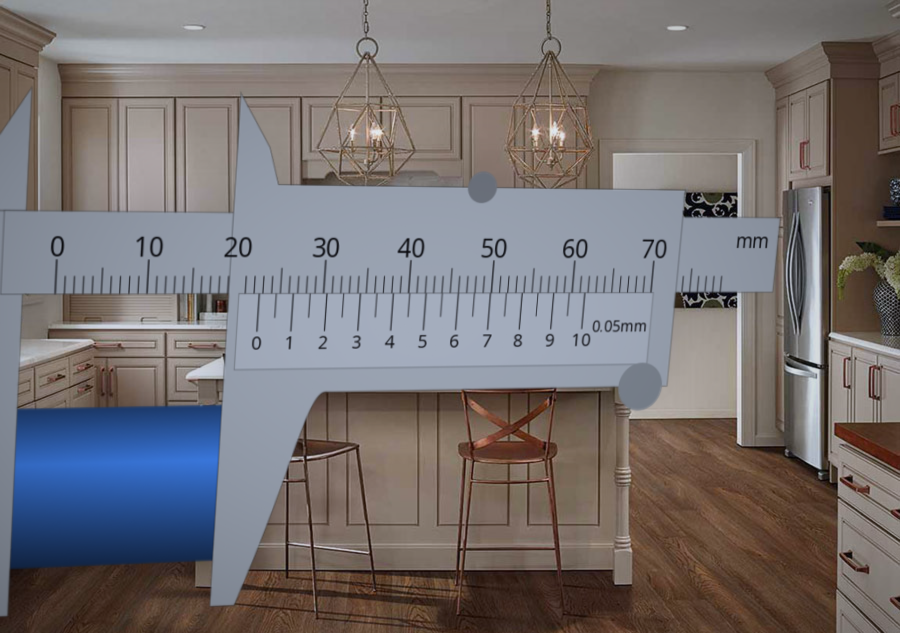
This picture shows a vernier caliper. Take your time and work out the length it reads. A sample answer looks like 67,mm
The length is 22.6,mm
